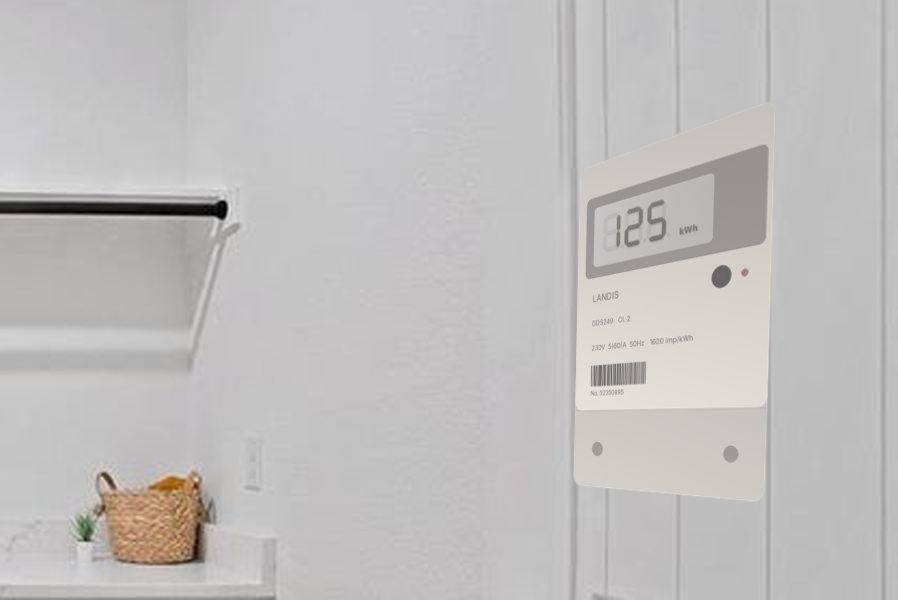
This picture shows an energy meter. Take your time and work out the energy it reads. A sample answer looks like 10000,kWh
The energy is 125,kWh
